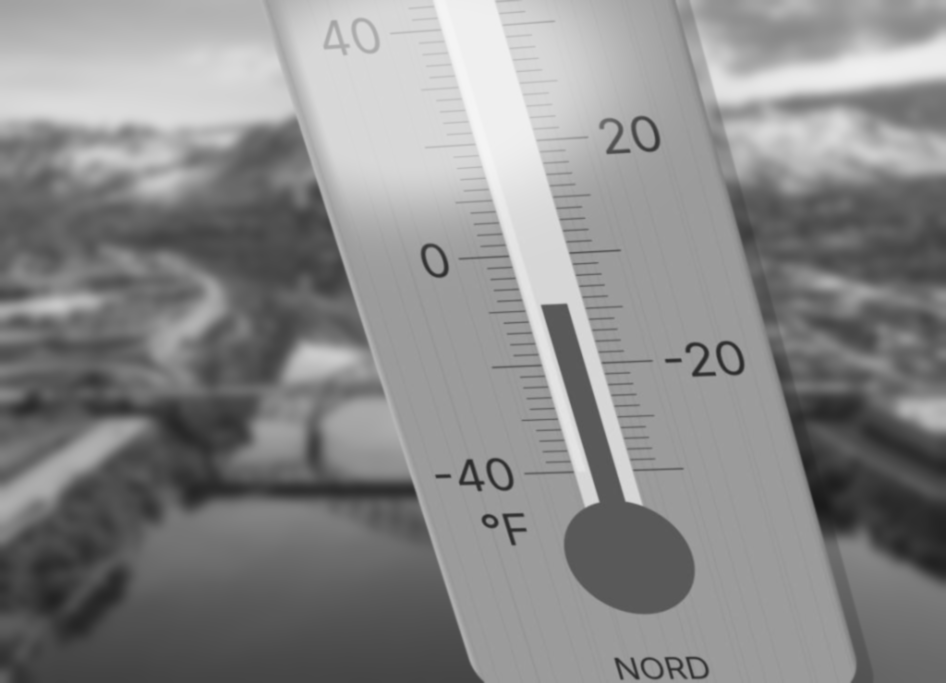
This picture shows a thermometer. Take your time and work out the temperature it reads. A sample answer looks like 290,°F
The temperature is -9,°F
